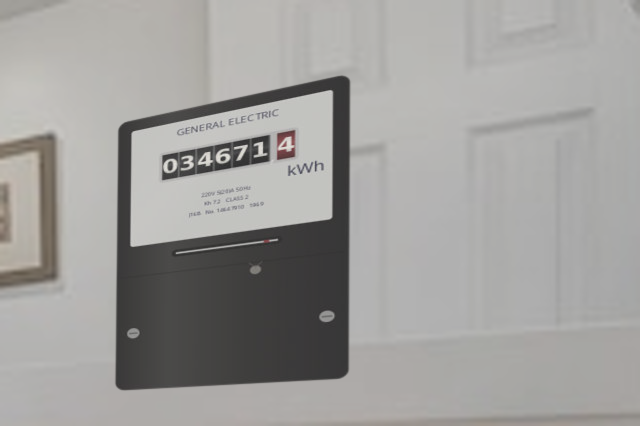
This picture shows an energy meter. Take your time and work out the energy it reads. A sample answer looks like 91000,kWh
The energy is 34671.4,kWh
